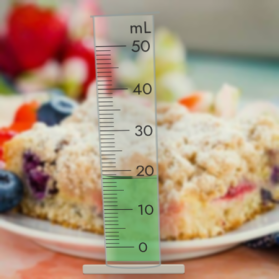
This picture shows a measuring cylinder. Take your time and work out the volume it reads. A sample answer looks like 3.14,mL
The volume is 18,mL
